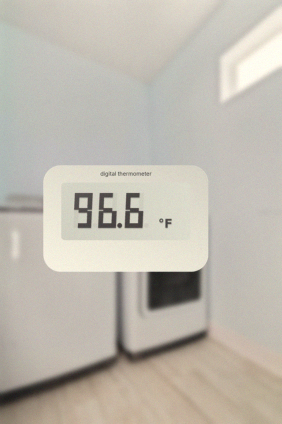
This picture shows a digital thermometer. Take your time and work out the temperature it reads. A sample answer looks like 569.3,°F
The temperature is 96.6,°F
